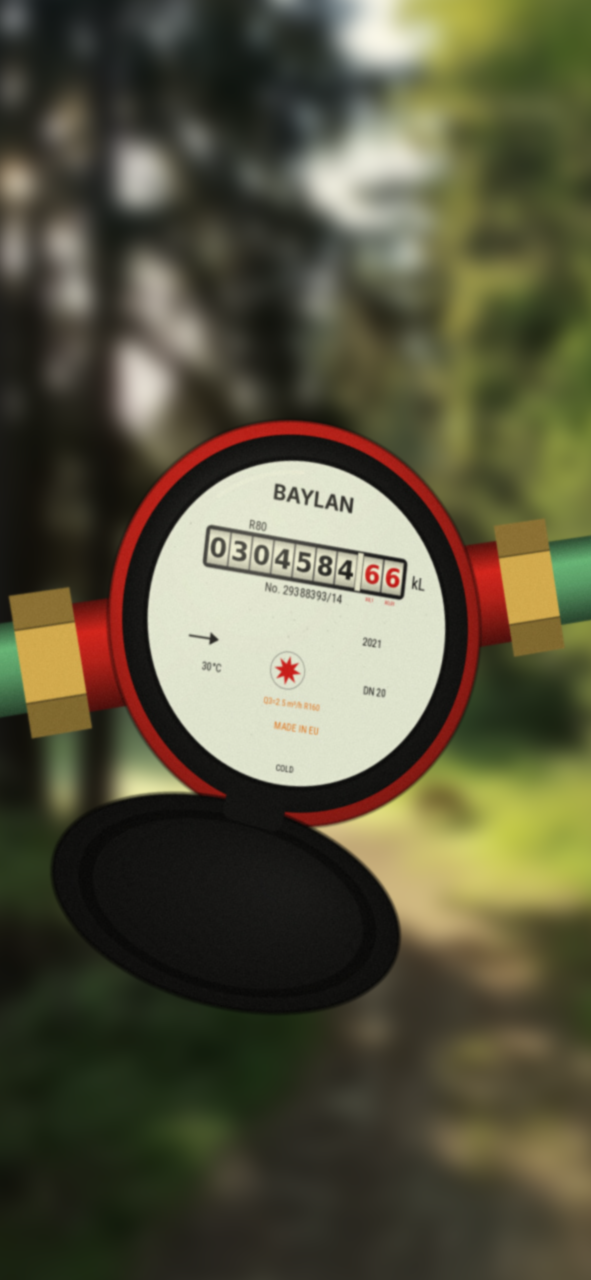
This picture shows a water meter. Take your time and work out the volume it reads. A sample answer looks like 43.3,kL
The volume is 304584.66,kL
